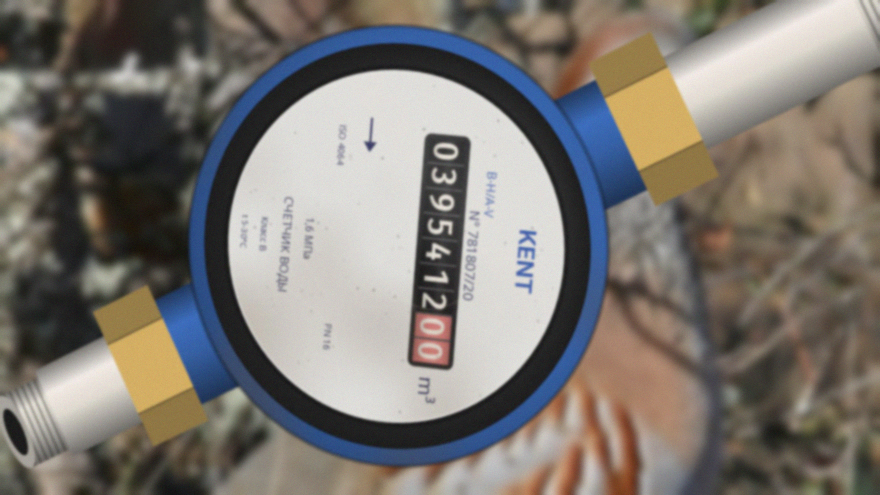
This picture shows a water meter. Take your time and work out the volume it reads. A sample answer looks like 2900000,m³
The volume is 395412.00,m³
